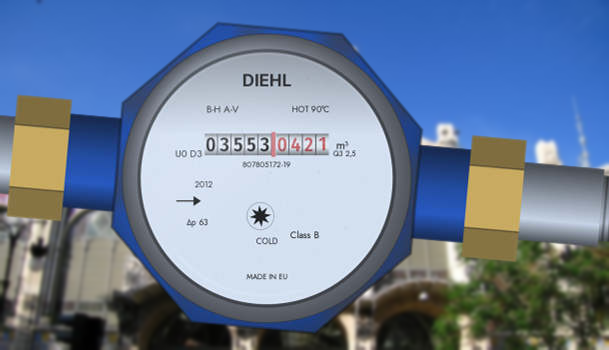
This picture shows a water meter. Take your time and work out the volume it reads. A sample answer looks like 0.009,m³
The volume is 3553.0421,m³
